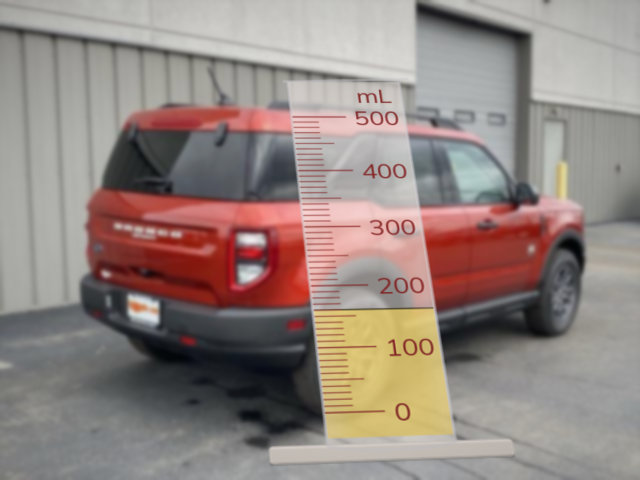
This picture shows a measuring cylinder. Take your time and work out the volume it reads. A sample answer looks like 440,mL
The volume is 160,mL
